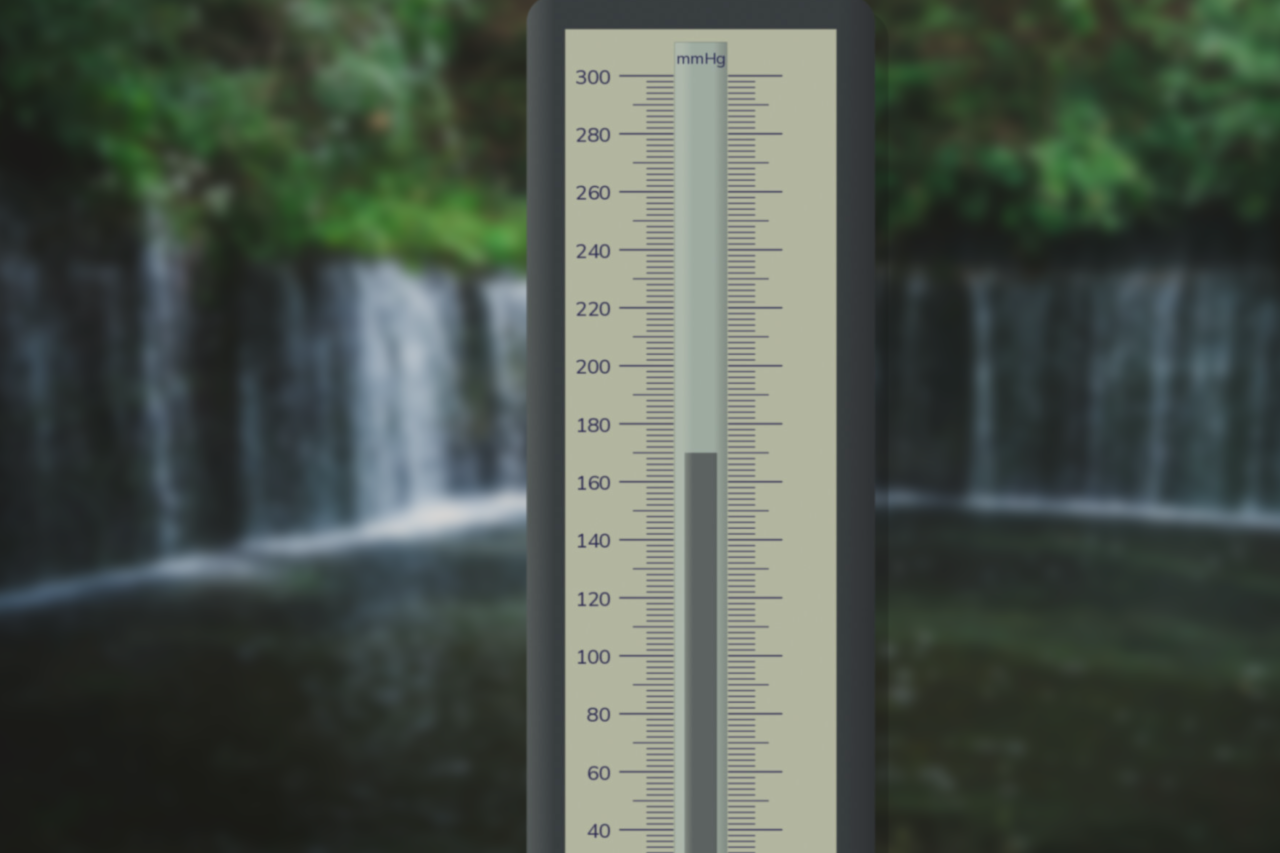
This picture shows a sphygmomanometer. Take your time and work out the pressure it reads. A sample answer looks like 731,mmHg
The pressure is 170,mmHg
